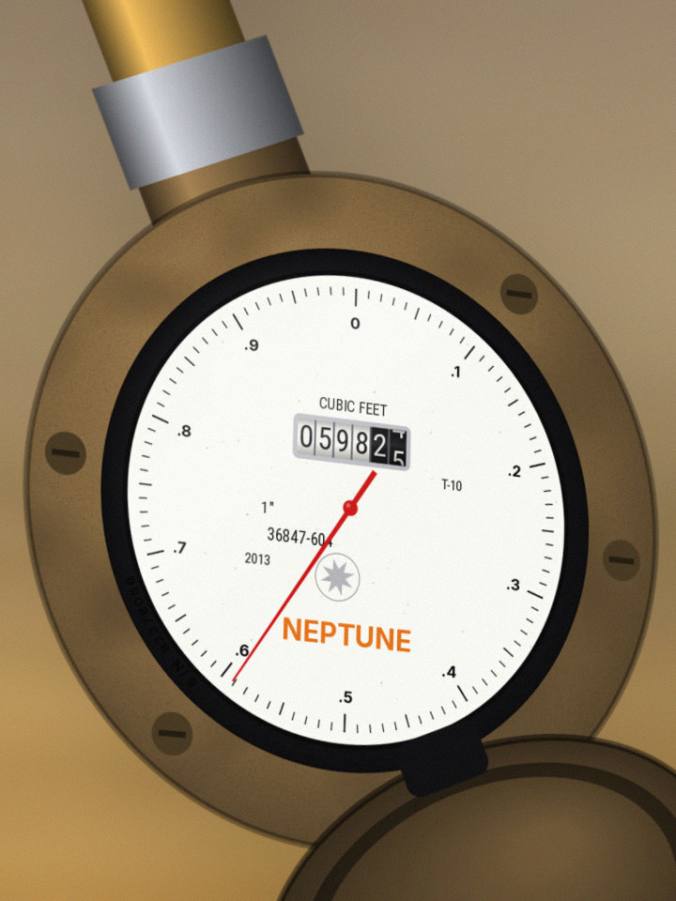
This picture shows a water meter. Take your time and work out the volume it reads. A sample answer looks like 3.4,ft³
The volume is 59824.59,ft³
